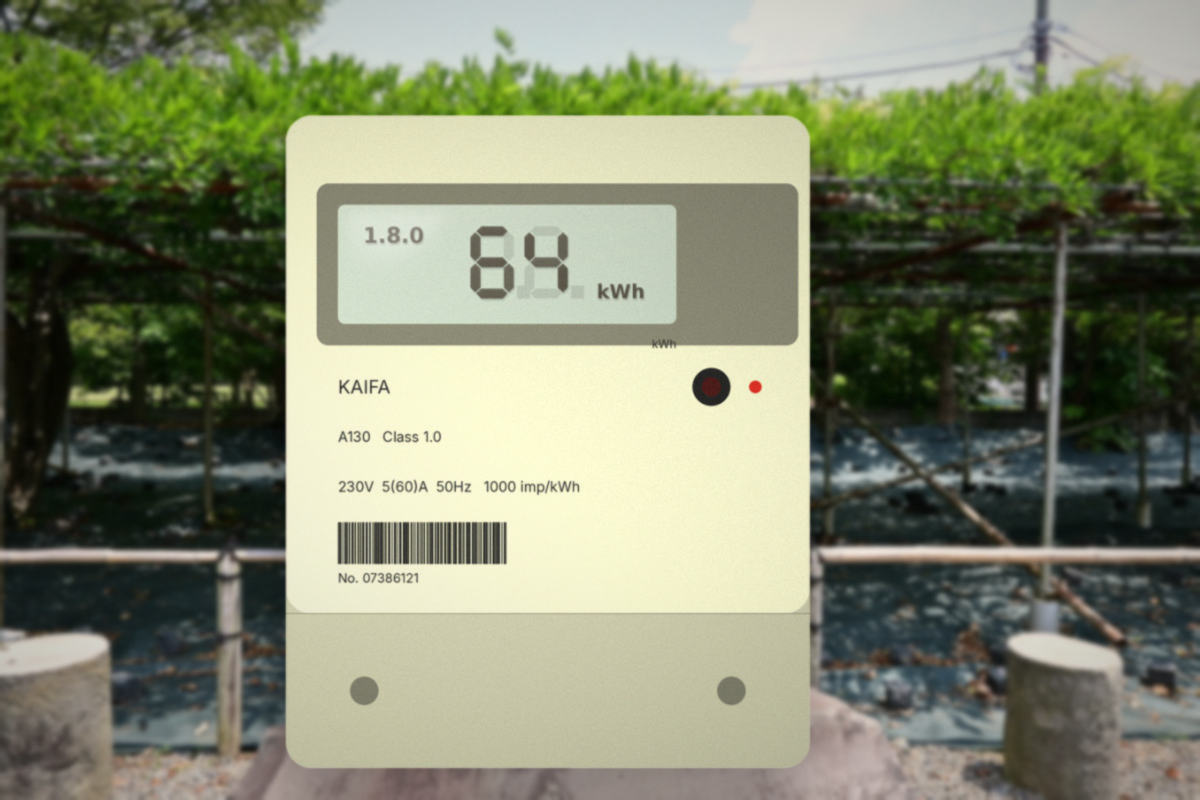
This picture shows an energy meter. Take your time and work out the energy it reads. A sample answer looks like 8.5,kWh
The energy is 64,kWh
